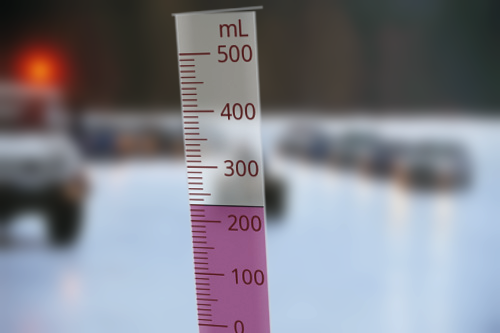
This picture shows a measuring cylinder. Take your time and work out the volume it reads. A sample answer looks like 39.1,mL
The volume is 230,mL
